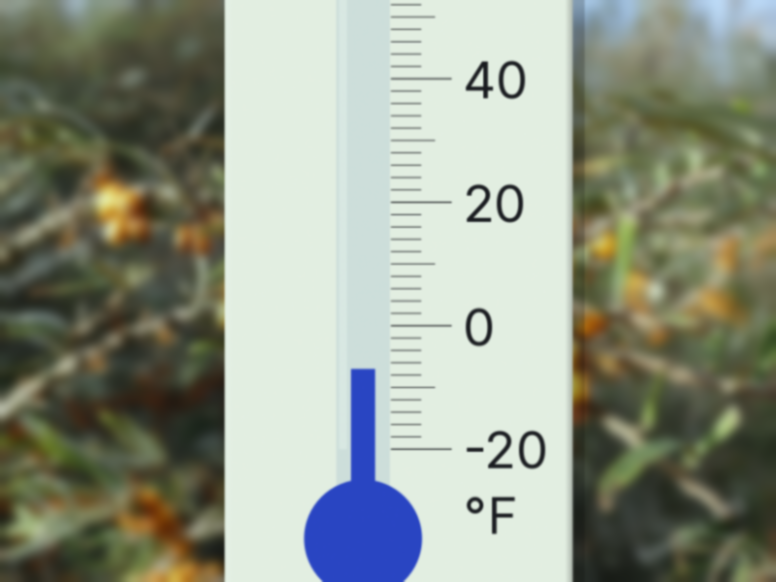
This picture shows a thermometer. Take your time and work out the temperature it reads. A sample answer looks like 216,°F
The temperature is -7,°F
